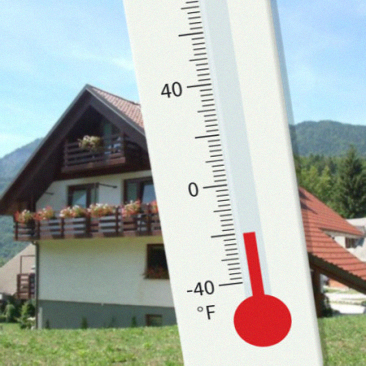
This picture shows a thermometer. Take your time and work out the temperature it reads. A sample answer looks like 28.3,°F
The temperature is -20,°F
